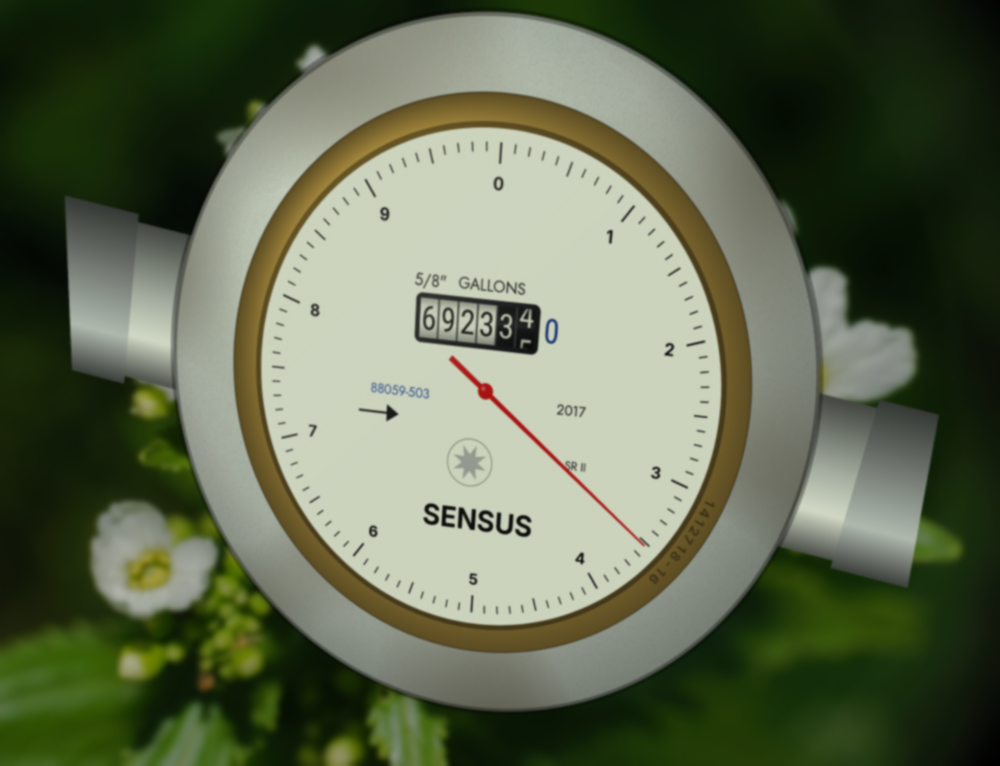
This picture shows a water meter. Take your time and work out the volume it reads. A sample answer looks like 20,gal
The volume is 6923343.5,gal
